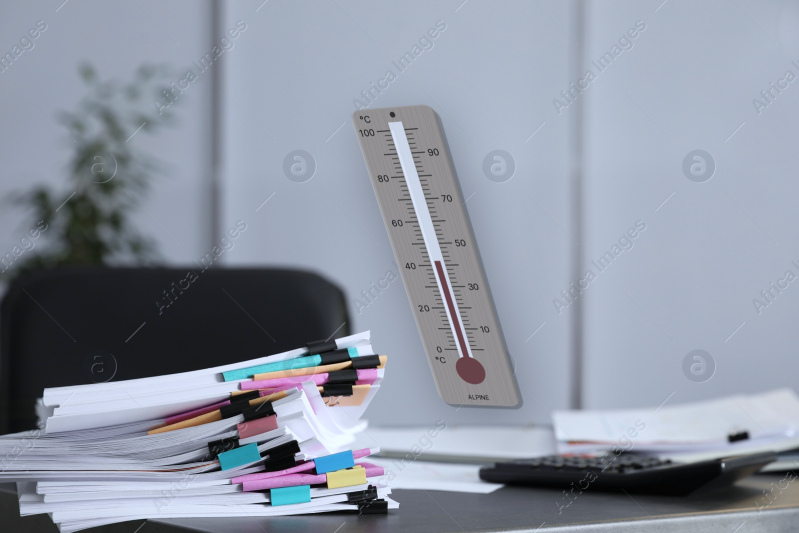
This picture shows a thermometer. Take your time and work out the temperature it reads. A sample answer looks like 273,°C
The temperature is 42,°C
